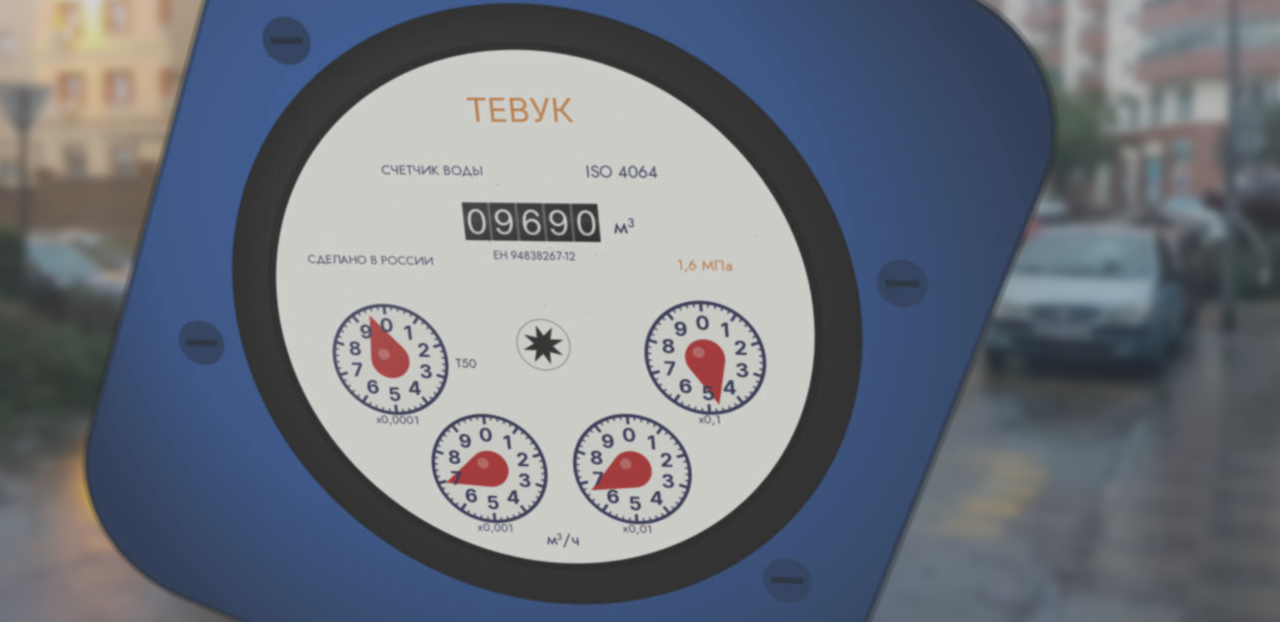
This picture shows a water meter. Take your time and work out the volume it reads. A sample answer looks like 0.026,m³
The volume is 9690.4669,m³
